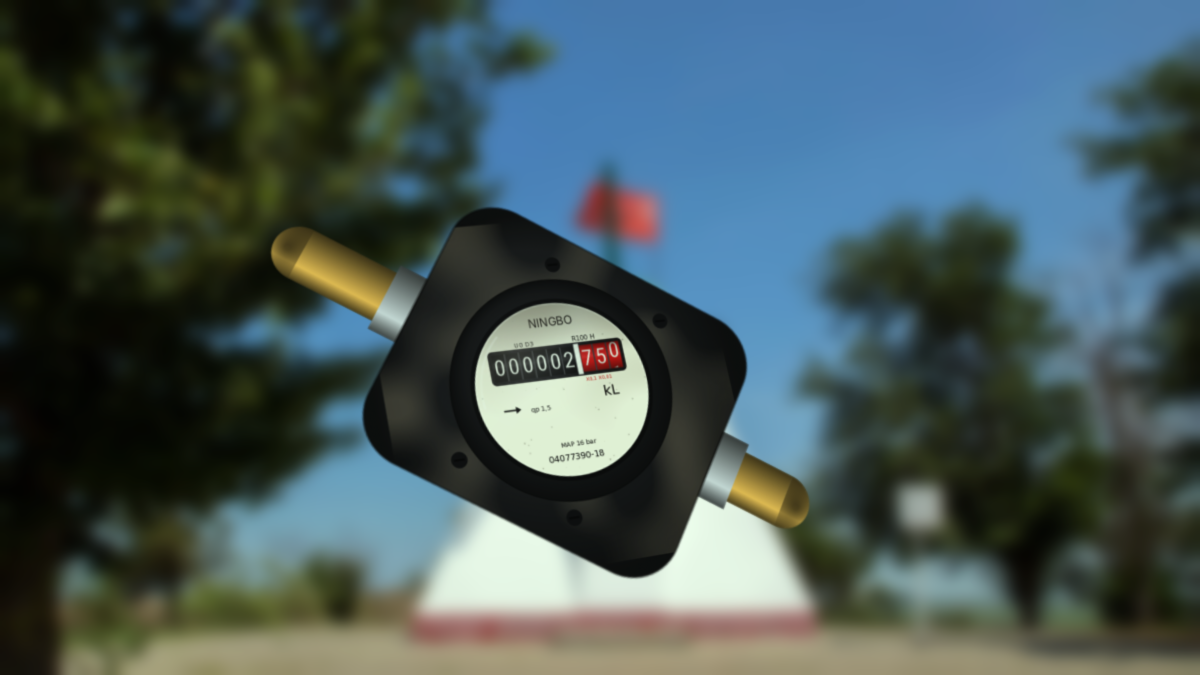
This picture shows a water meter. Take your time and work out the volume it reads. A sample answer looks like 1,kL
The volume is 2.750,kL
